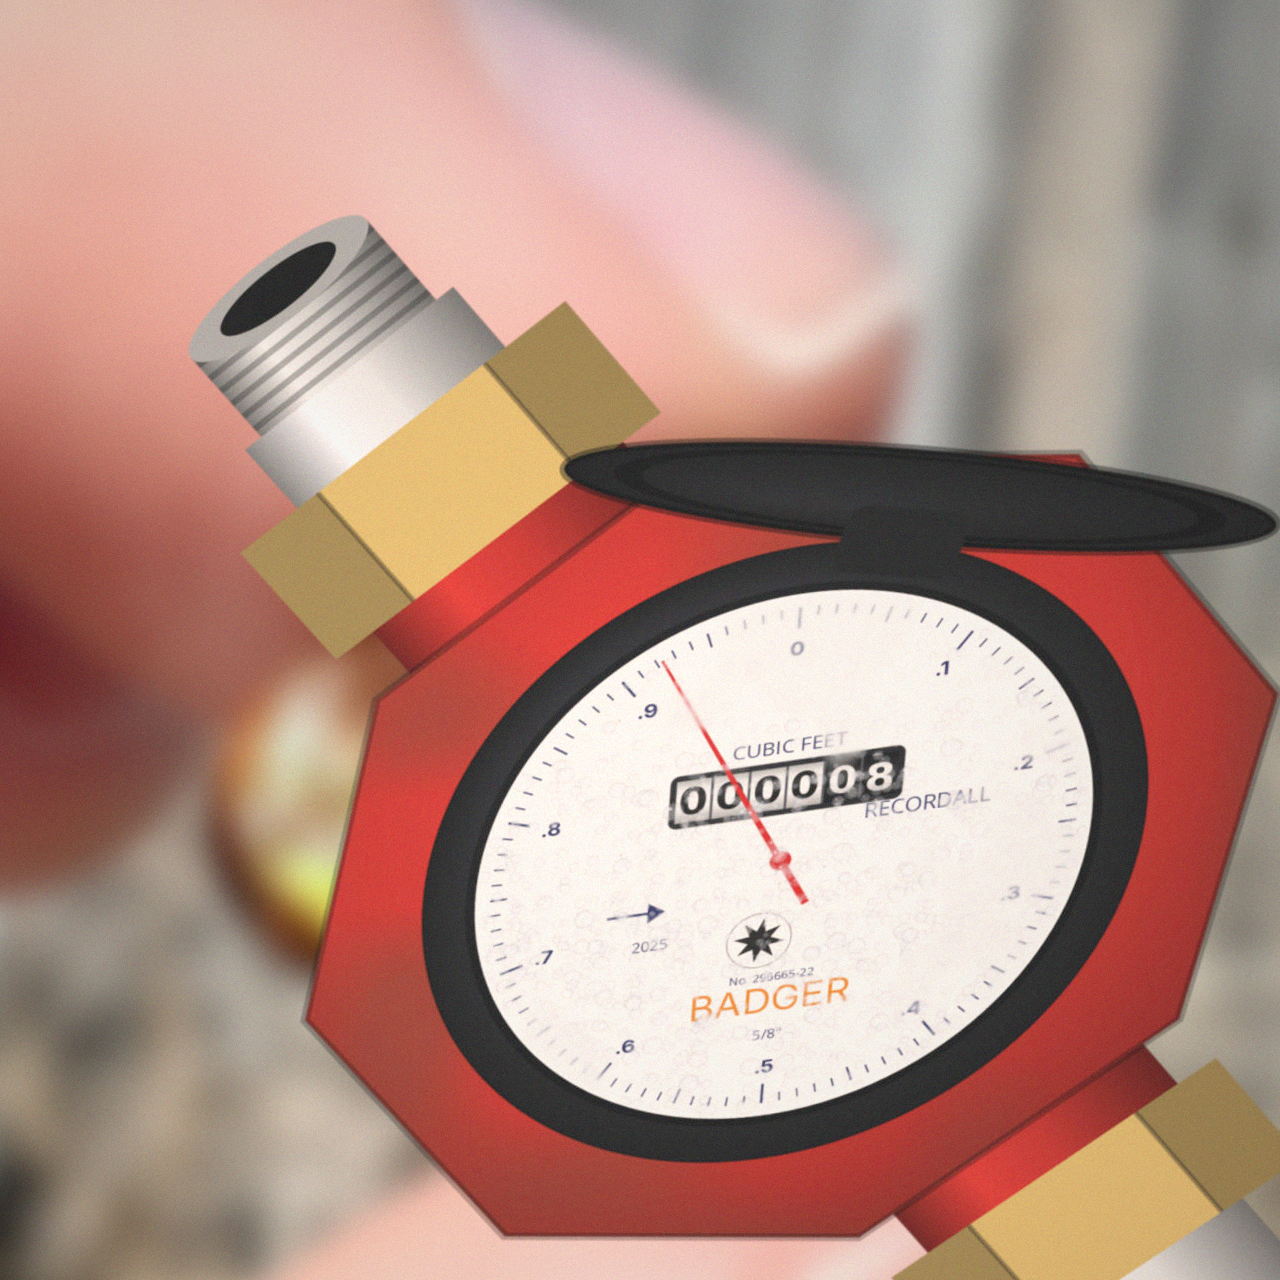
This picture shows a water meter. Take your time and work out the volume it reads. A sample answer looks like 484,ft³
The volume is 7.92,ft³
